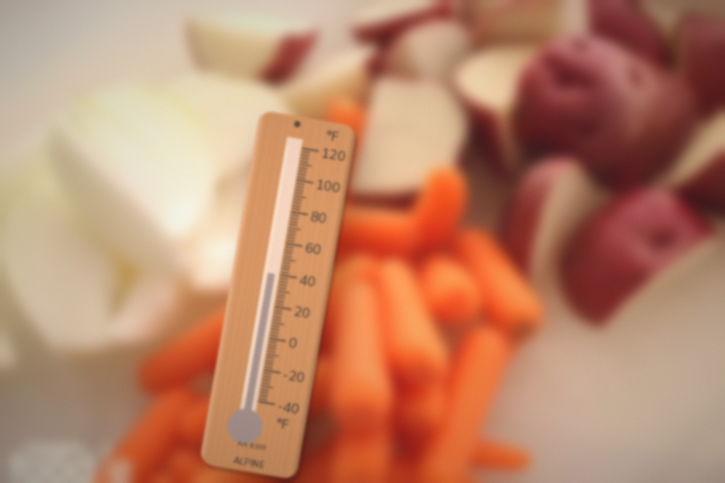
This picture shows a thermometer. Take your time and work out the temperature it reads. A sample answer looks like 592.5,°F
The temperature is 40,°F
